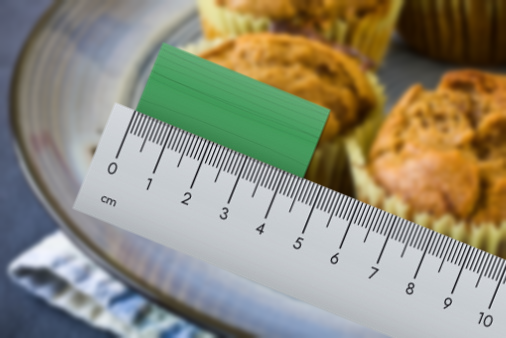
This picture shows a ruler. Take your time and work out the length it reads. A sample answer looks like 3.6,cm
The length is 4.5,cm
